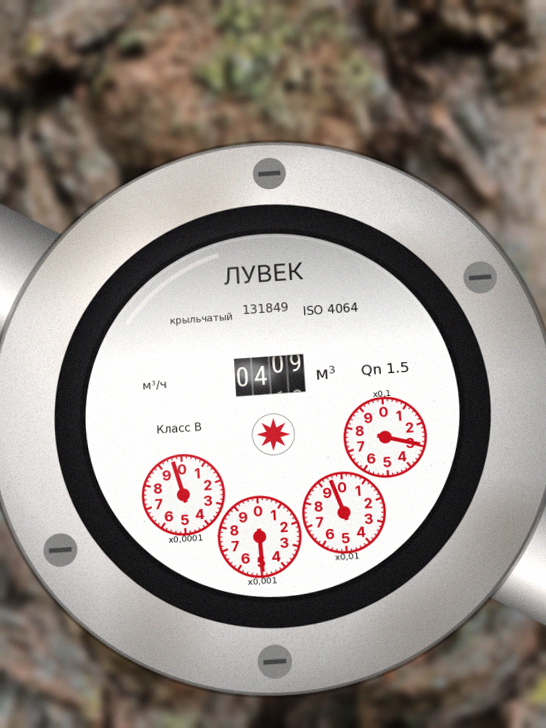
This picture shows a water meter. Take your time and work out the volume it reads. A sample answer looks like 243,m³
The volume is 409.2949,m³
